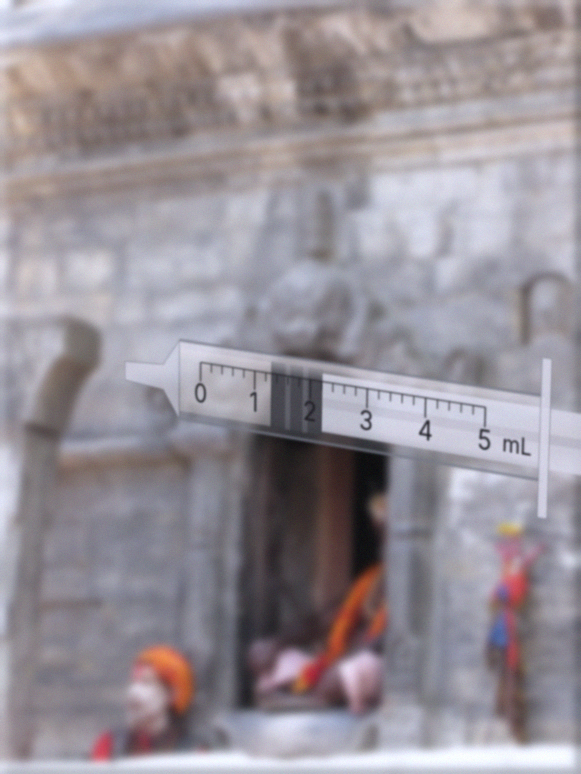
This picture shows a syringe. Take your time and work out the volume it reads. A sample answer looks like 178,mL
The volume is 1.3,mL
